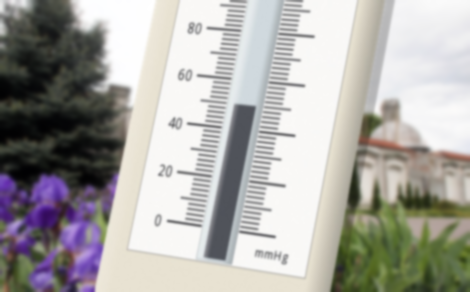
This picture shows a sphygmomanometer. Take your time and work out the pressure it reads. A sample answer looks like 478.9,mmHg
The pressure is 50,mmHg
